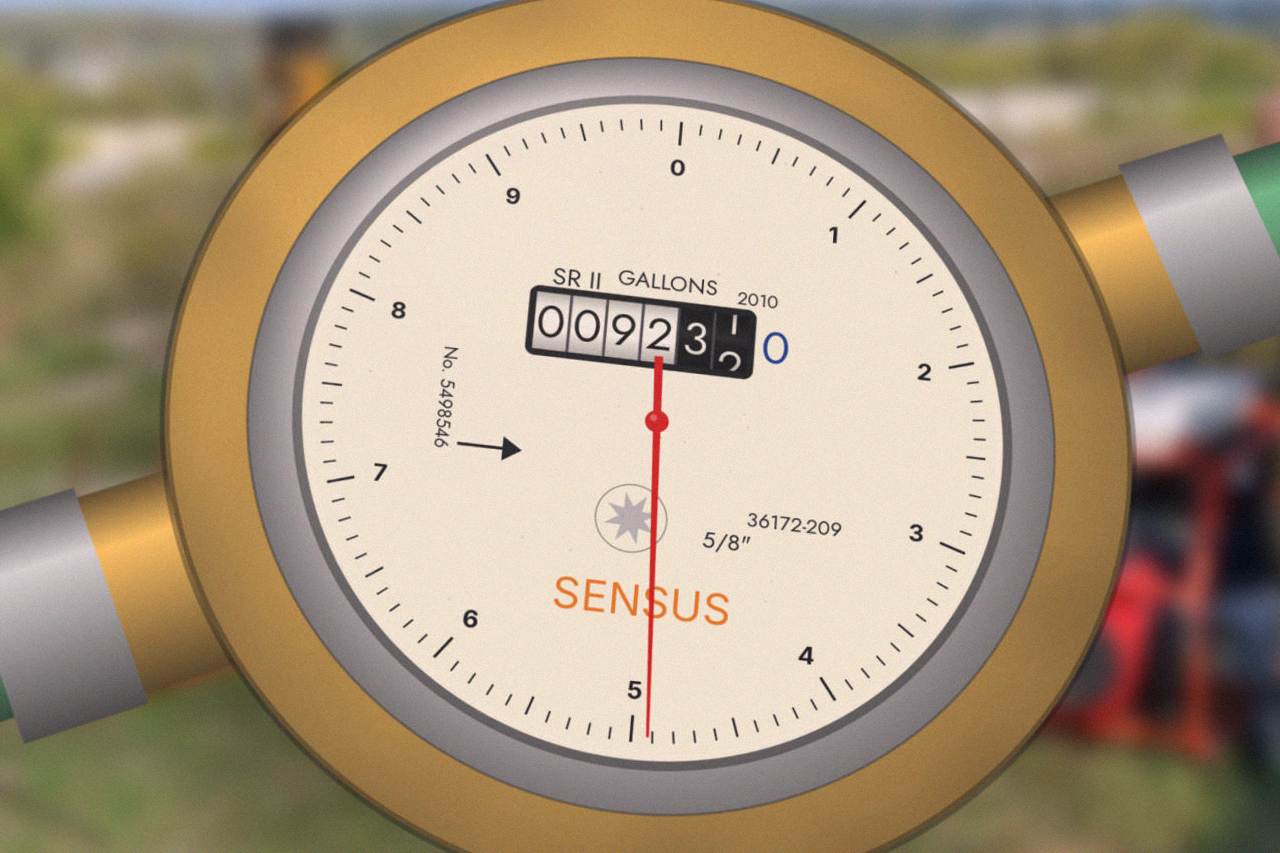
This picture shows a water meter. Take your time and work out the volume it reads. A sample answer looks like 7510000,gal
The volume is 92314.9,gal
